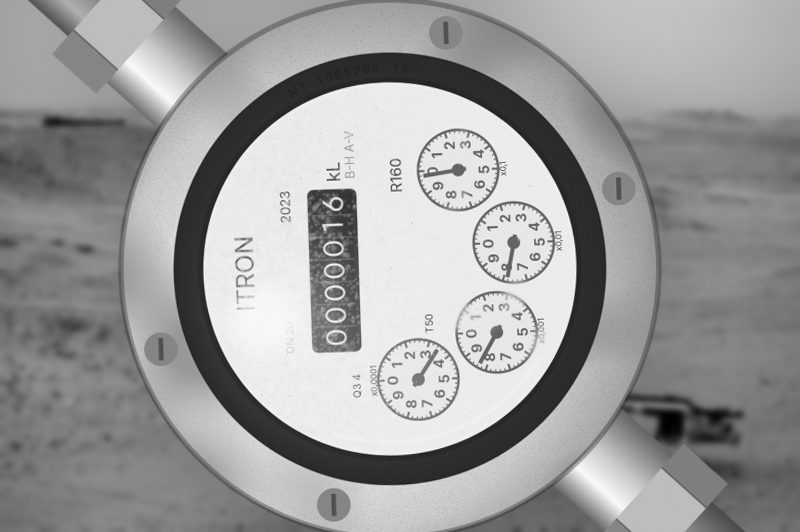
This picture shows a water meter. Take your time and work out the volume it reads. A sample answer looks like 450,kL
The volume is 15.9783,kL
